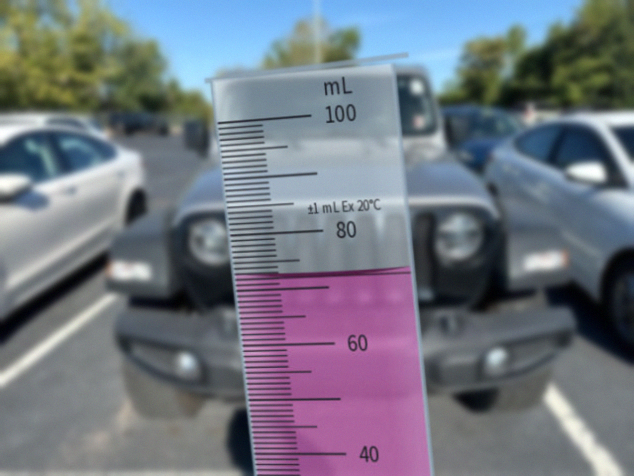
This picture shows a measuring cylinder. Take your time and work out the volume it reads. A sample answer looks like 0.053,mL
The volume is 72,mL
